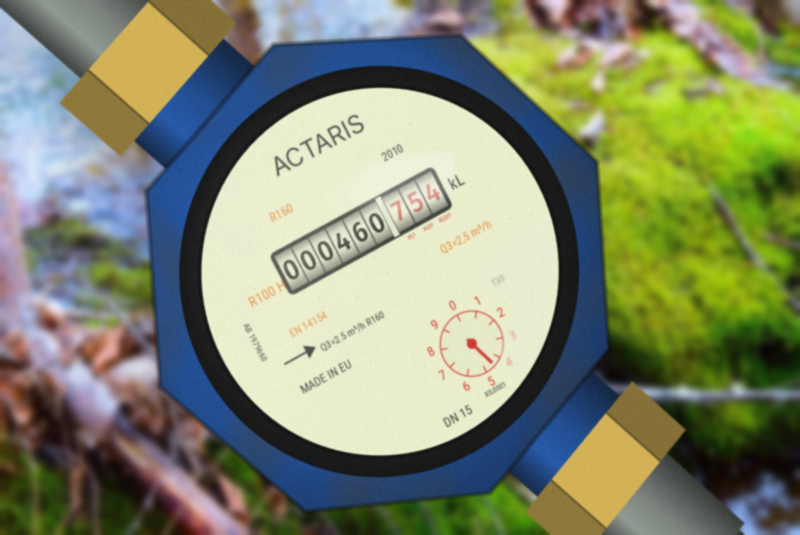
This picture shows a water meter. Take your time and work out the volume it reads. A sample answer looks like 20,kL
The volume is 460.7544,kL
